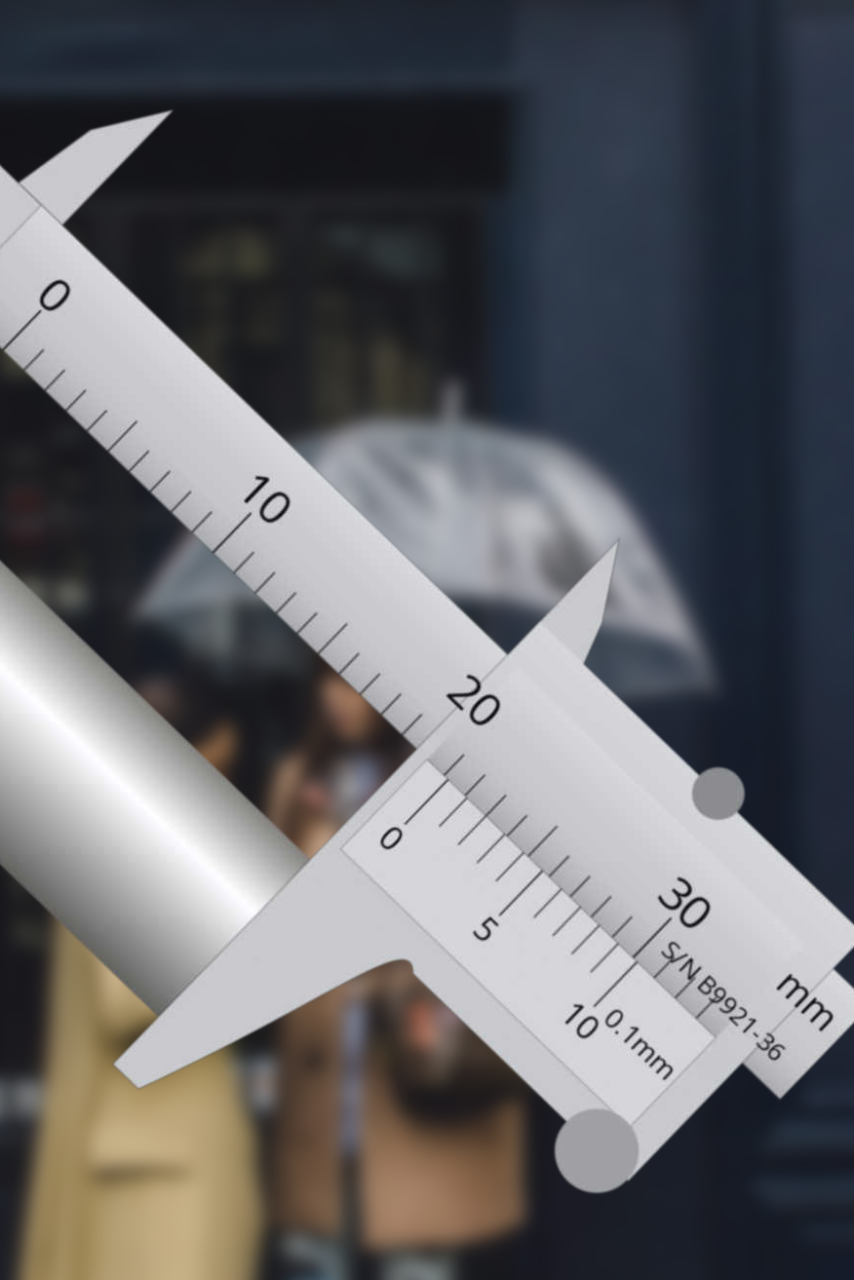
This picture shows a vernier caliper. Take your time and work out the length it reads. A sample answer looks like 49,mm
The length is 21.2,mm
